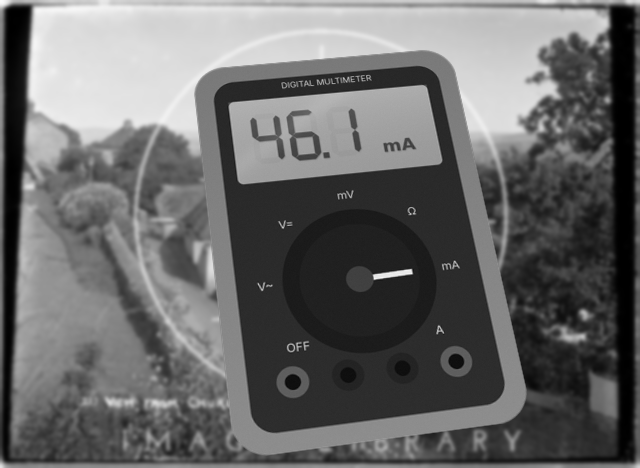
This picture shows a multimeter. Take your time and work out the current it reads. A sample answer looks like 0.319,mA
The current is 46.1,mA
